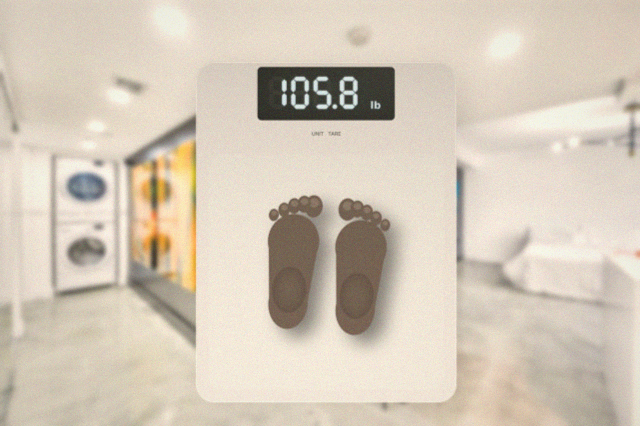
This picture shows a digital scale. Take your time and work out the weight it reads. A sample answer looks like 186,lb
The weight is 105.8,lb
